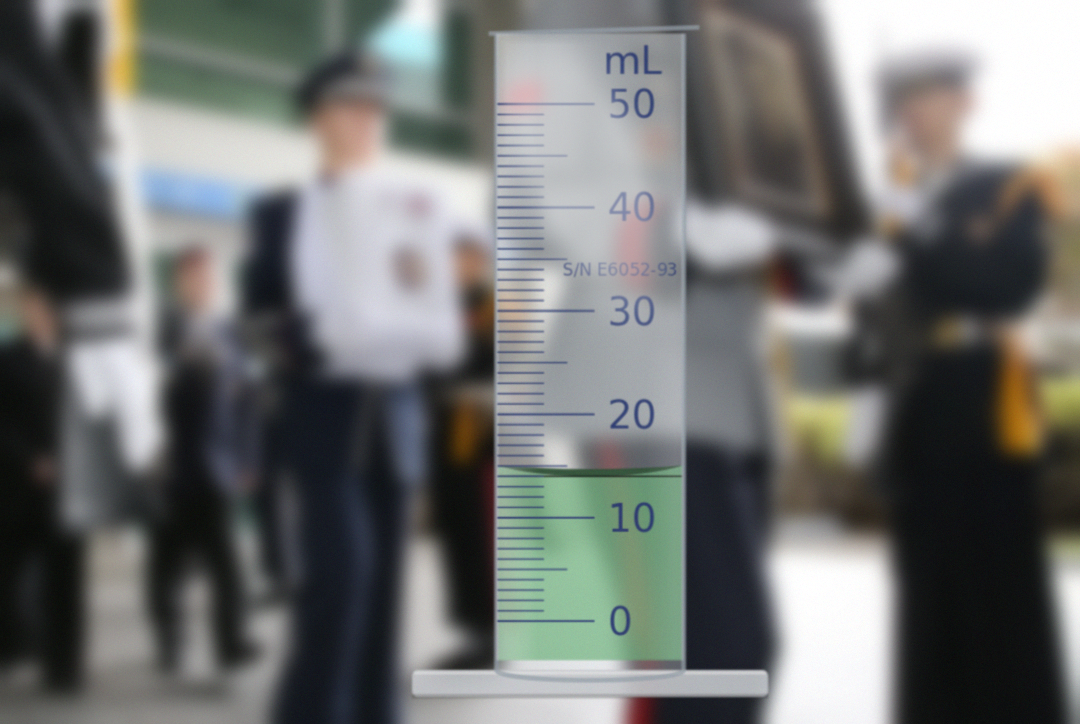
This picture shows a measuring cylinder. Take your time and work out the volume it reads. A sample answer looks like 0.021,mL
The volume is 14,mL
